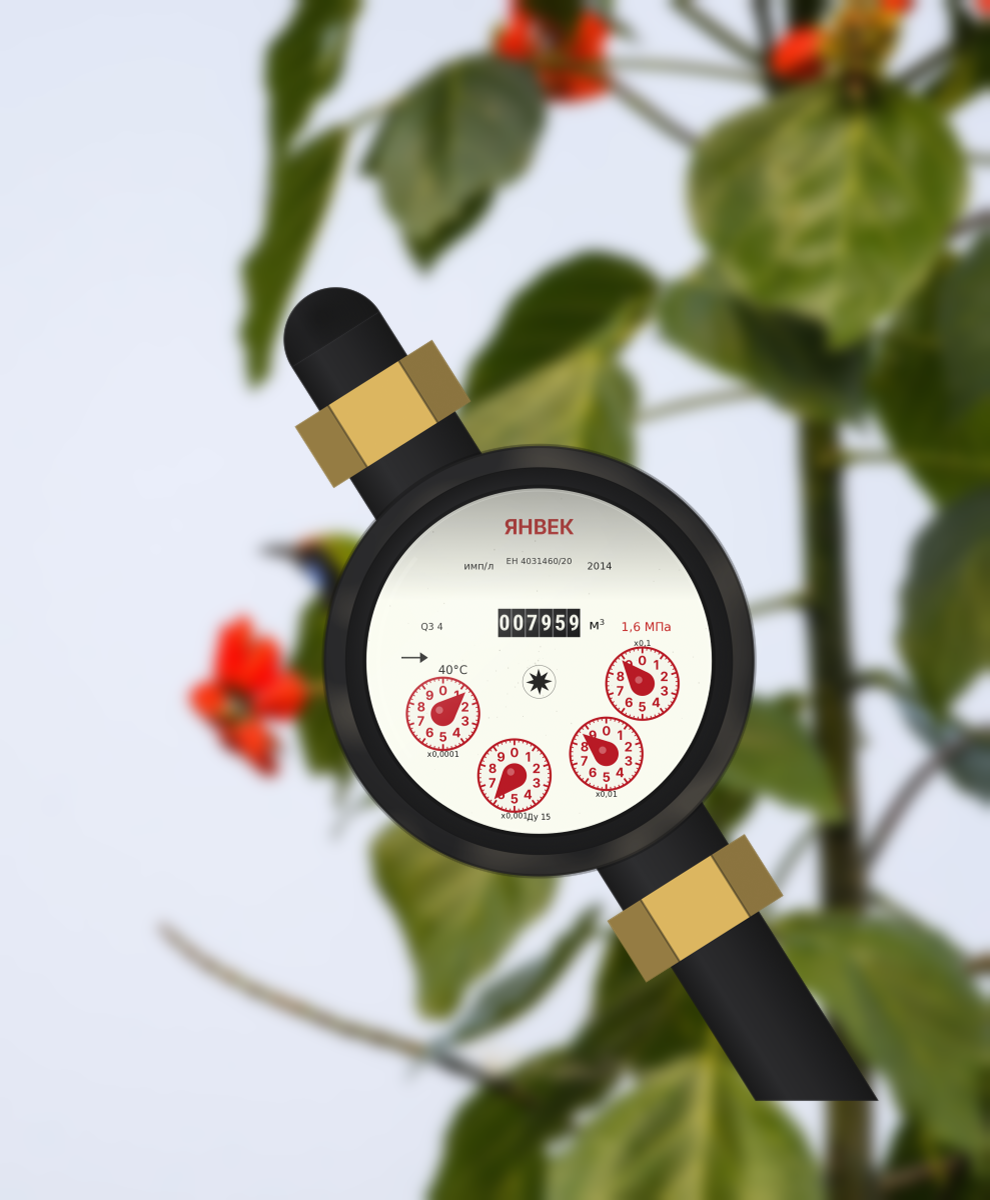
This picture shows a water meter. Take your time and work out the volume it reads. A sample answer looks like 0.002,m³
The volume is 7959.8861,m³
